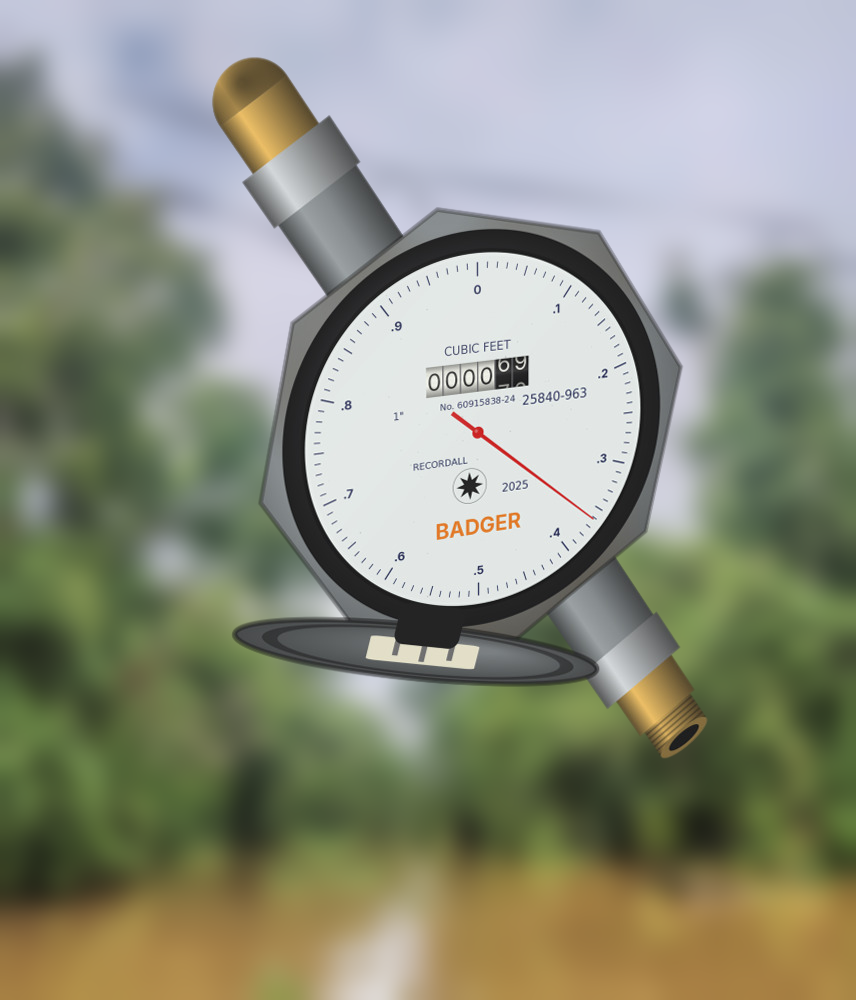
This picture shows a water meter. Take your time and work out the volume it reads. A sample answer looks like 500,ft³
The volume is 69.36,ft³
